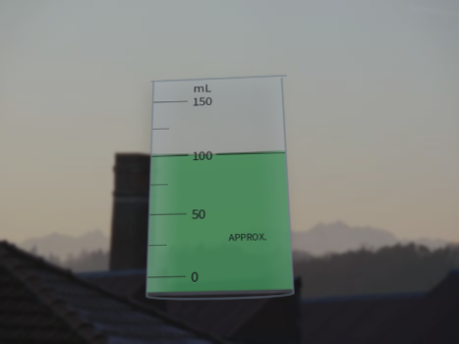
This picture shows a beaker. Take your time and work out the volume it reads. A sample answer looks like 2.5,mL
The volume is 100,mL
